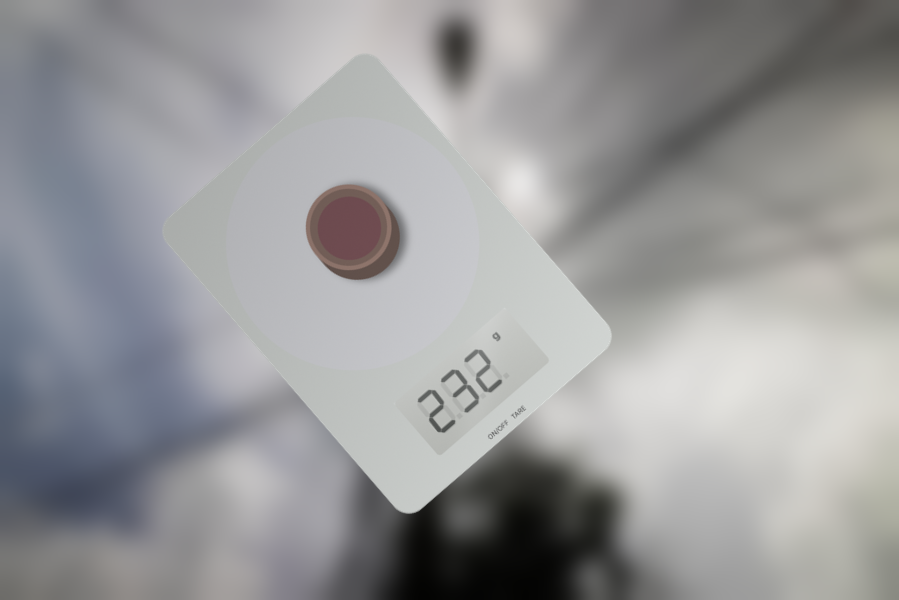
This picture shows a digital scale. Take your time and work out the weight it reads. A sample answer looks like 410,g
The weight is 232,g
